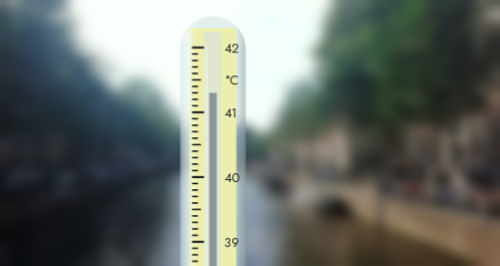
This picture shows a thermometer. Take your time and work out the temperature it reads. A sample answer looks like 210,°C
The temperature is 41.3,°C
